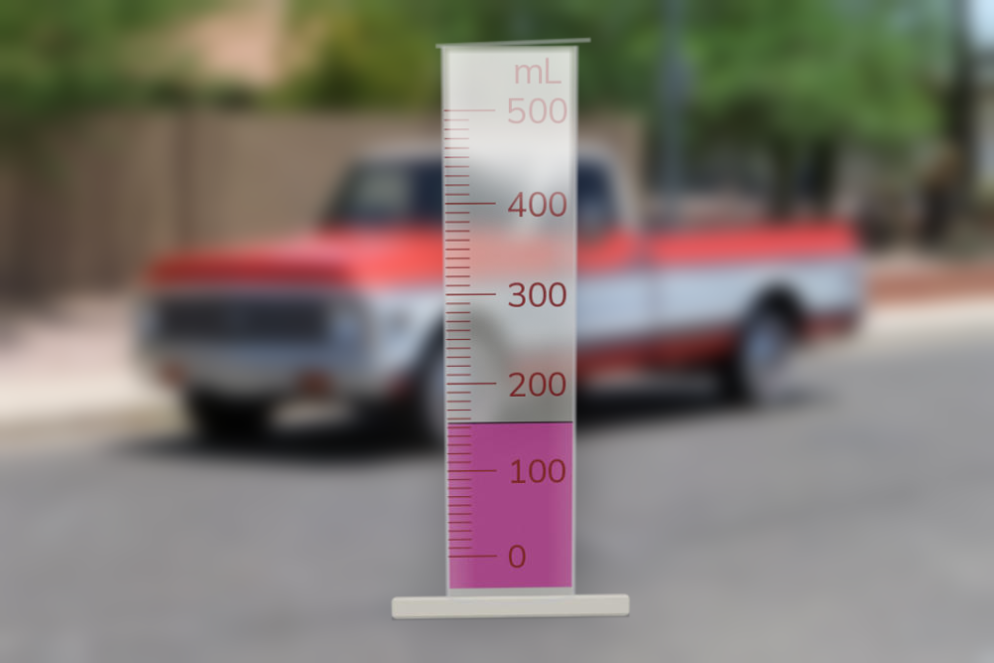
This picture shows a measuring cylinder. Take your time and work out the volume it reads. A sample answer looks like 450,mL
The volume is 155,mL
